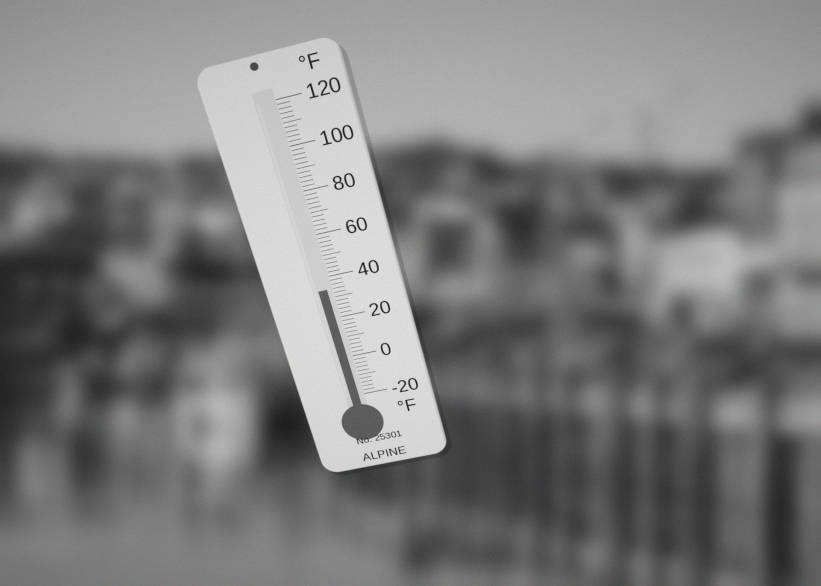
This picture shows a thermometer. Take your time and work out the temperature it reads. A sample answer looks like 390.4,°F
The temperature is 34,°F
